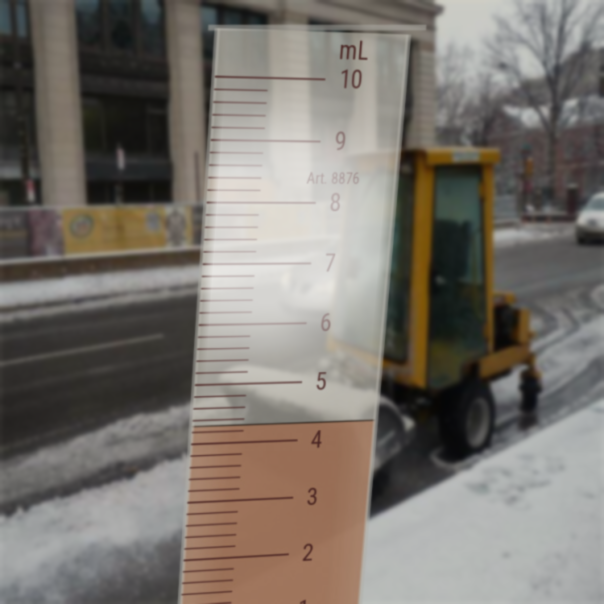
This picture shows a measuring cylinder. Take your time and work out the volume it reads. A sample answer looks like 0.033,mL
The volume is 4.3,mL
